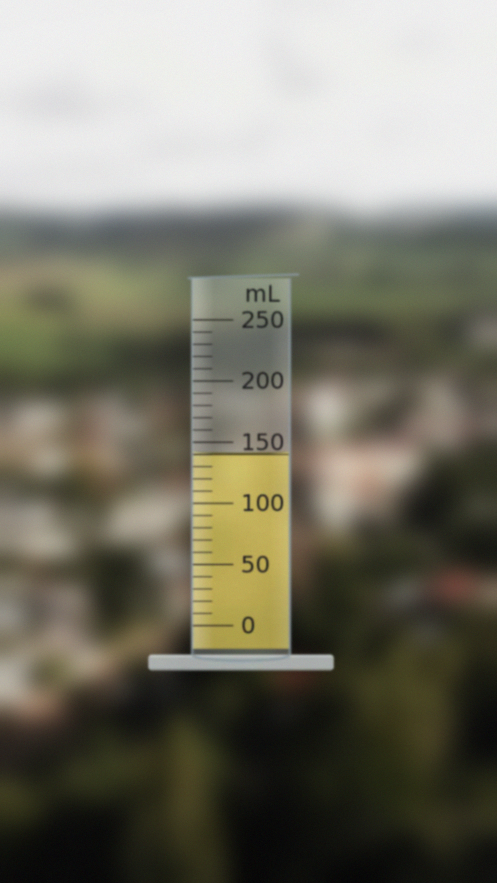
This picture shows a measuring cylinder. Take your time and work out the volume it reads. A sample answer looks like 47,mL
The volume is 140,mL
